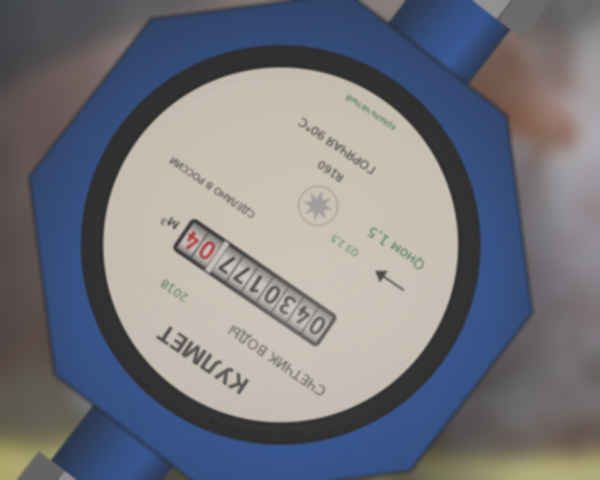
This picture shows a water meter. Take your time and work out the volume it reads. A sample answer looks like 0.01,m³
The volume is 430177.04,m³
